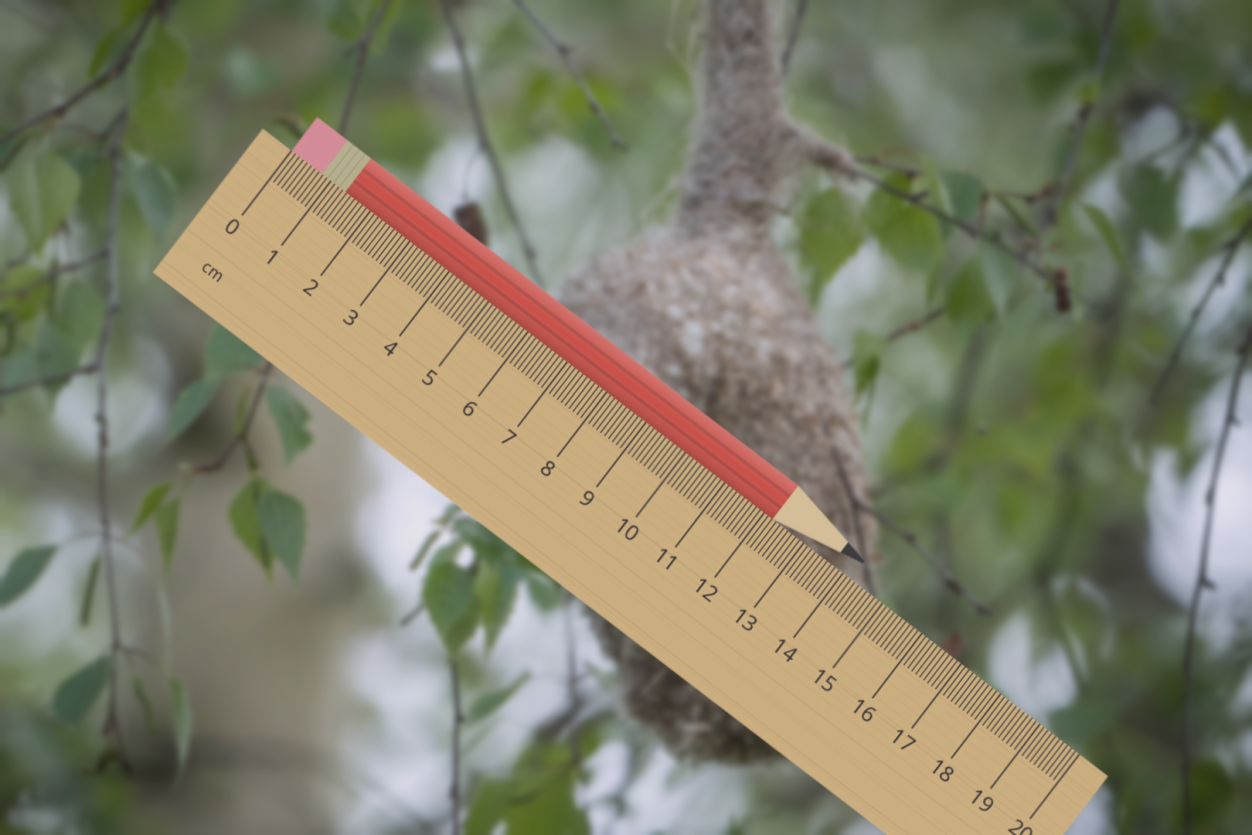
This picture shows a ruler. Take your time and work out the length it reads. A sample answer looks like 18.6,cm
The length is 14.2,cm
